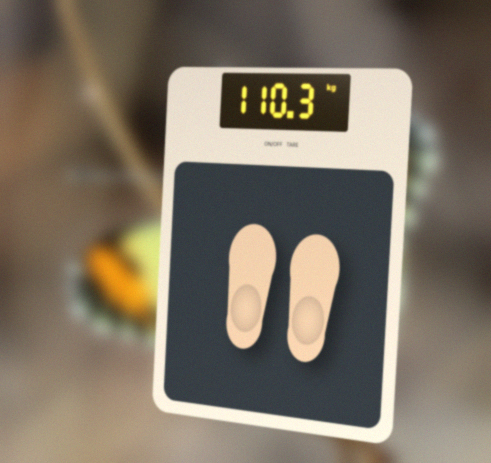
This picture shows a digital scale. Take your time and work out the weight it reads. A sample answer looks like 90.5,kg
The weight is 110.3,kg
